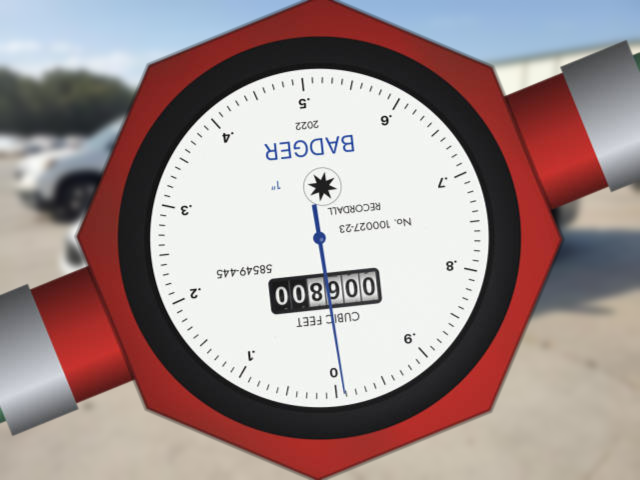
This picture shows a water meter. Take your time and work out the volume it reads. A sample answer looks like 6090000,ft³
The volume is 6799.99,ft³
